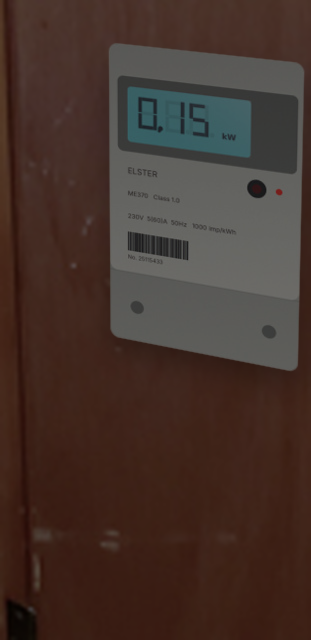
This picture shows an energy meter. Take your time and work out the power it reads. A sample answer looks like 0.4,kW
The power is 0.15,kW
